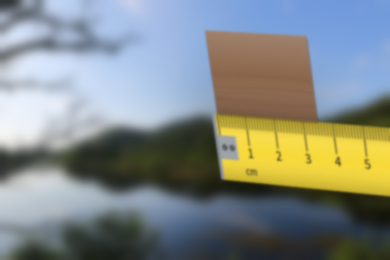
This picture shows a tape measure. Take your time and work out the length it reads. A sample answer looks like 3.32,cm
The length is 3.5,cm
